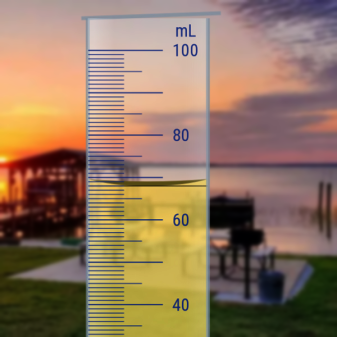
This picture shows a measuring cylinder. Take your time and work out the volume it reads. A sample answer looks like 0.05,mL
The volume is 68,mL
